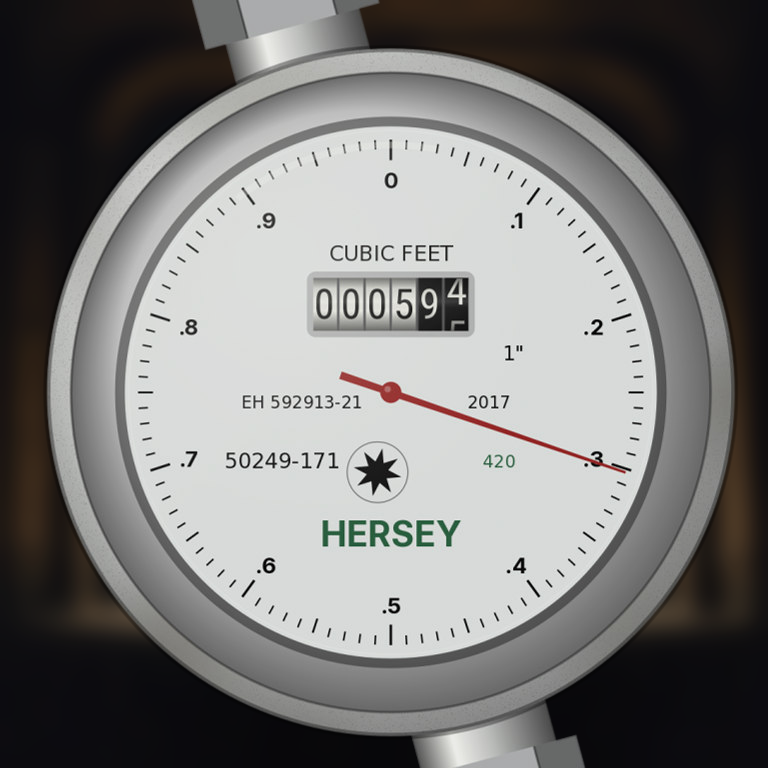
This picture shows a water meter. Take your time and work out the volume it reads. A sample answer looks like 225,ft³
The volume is 594.30,ft³
